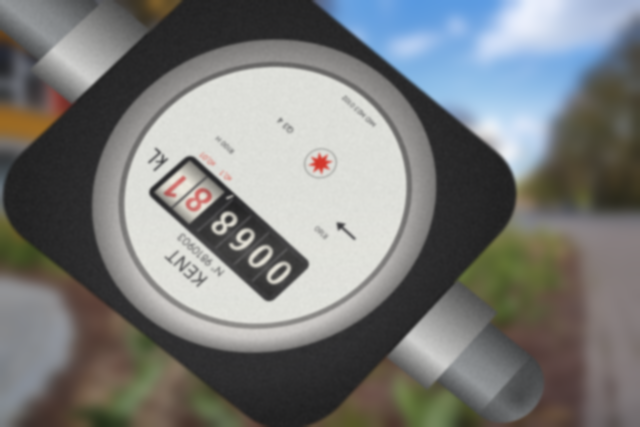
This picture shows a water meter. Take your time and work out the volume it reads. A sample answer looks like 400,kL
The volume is 68.81,kL
